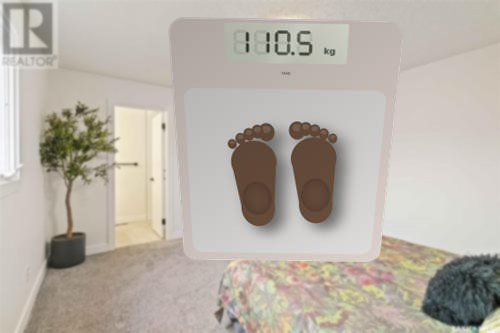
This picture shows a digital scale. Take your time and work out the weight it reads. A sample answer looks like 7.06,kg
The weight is 110.5,kg
